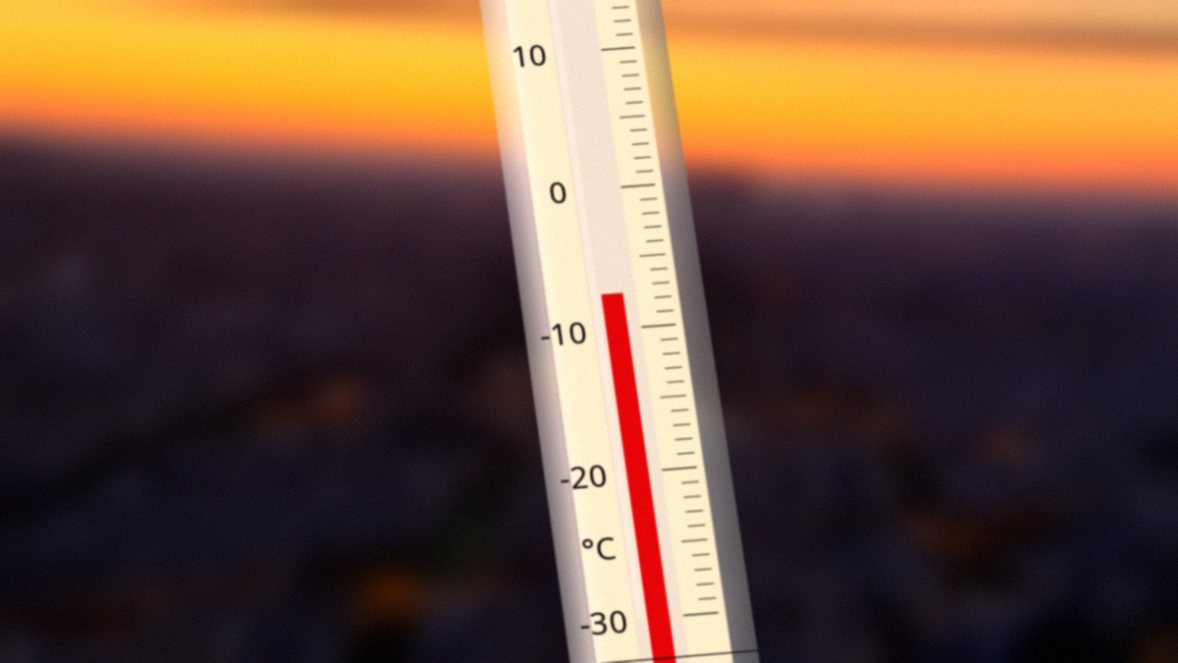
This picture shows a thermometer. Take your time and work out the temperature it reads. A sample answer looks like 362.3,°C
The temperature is -7.5,°C
